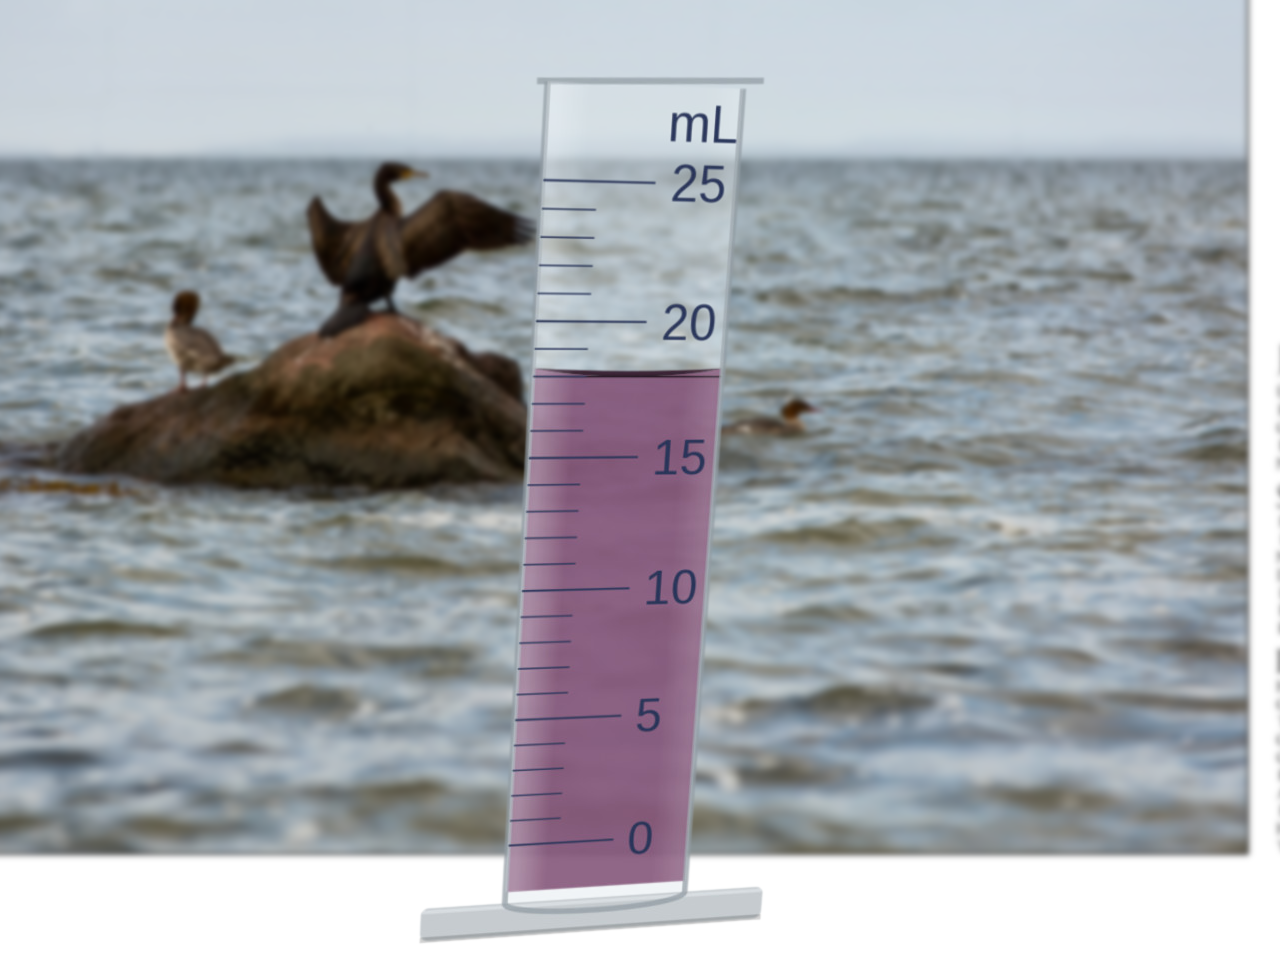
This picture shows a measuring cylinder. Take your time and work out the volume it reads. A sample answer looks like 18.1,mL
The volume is 18,mL
